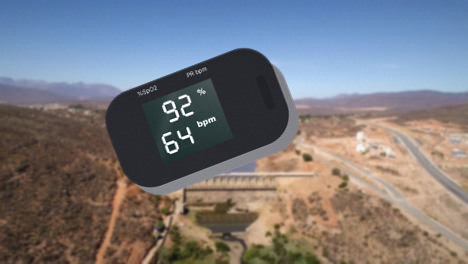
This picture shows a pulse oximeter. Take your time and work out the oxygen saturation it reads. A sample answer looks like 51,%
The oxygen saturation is 92,%
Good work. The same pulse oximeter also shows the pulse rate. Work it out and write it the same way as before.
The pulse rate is 64,bpm
